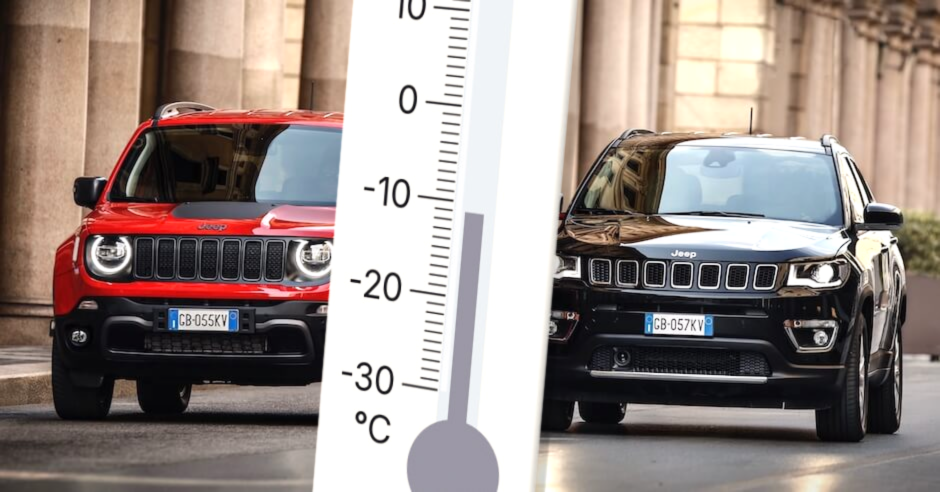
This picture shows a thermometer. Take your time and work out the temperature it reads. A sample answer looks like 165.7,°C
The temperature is -11,°C
